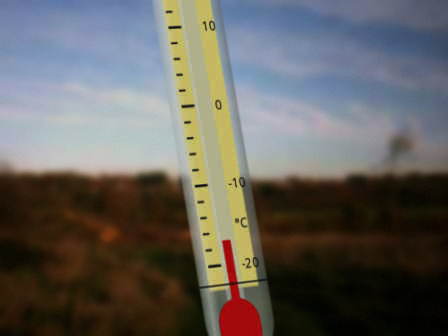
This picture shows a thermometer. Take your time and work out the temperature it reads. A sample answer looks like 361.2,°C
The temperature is -17,°C
